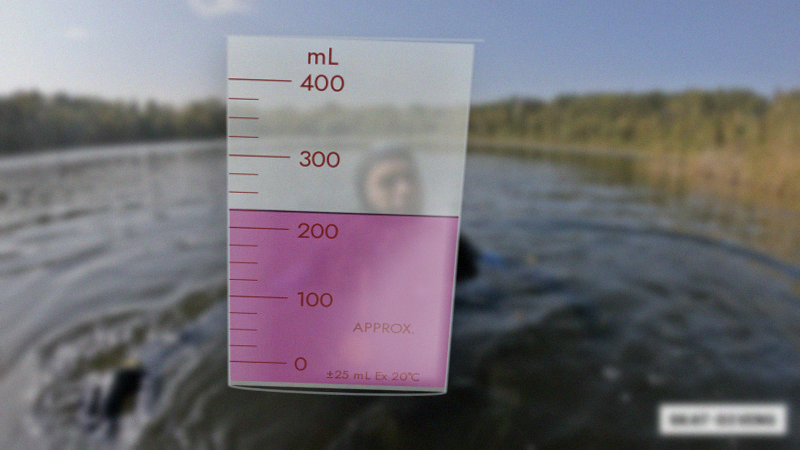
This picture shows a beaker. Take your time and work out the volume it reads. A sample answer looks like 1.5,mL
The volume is 225,mL
